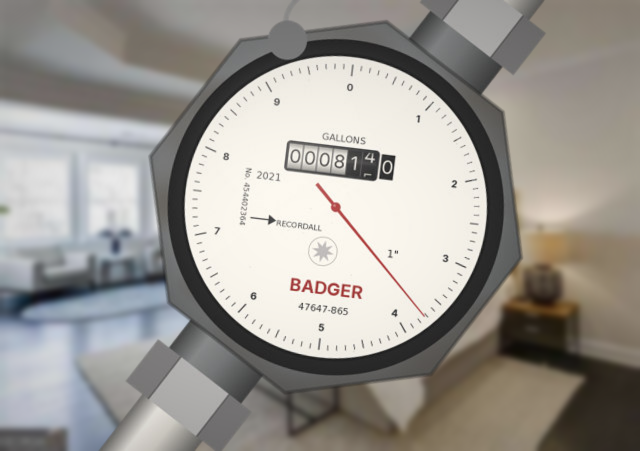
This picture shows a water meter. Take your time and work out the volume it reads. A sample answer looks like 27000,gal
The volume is 8143.7,gal
